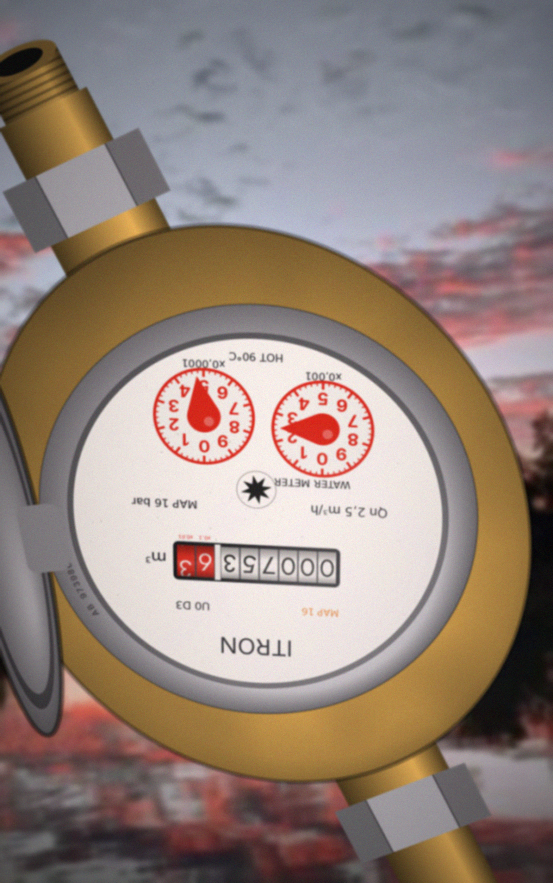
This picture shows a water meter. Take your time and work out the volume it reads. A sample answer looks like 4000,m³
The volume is 753.6324,m³
